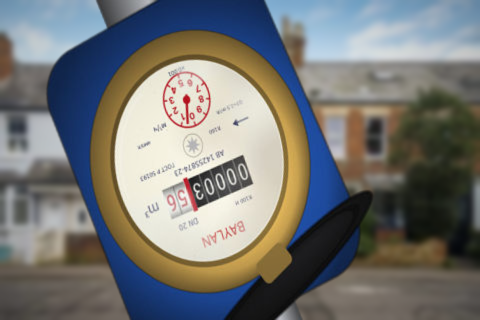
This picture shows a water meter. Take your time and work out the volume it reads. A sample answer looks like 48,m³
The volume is 3.560,m³
